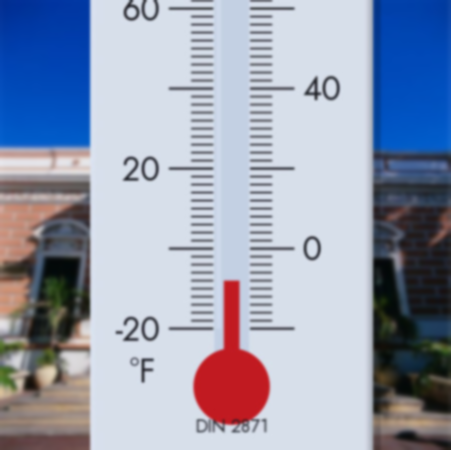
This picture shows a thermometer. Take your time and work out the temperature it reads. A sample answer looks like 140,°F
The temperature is -8,°F
